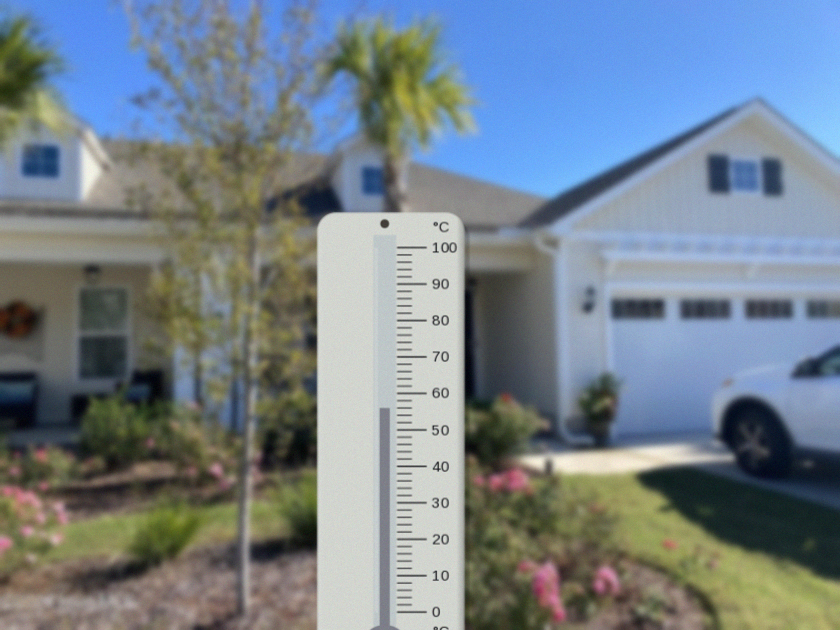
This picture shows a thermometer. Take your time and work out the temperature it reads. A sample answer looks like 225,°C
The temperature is 56,°C
